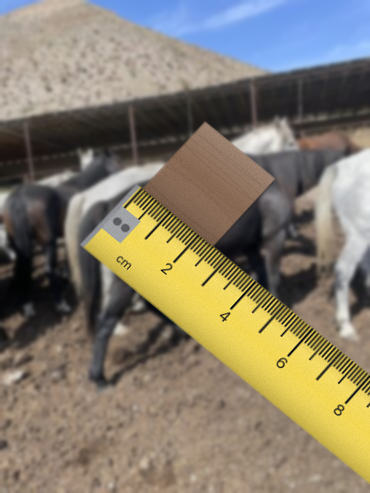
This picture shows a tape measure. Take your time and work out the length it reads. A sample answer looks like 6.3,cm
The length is 2.5,cm
